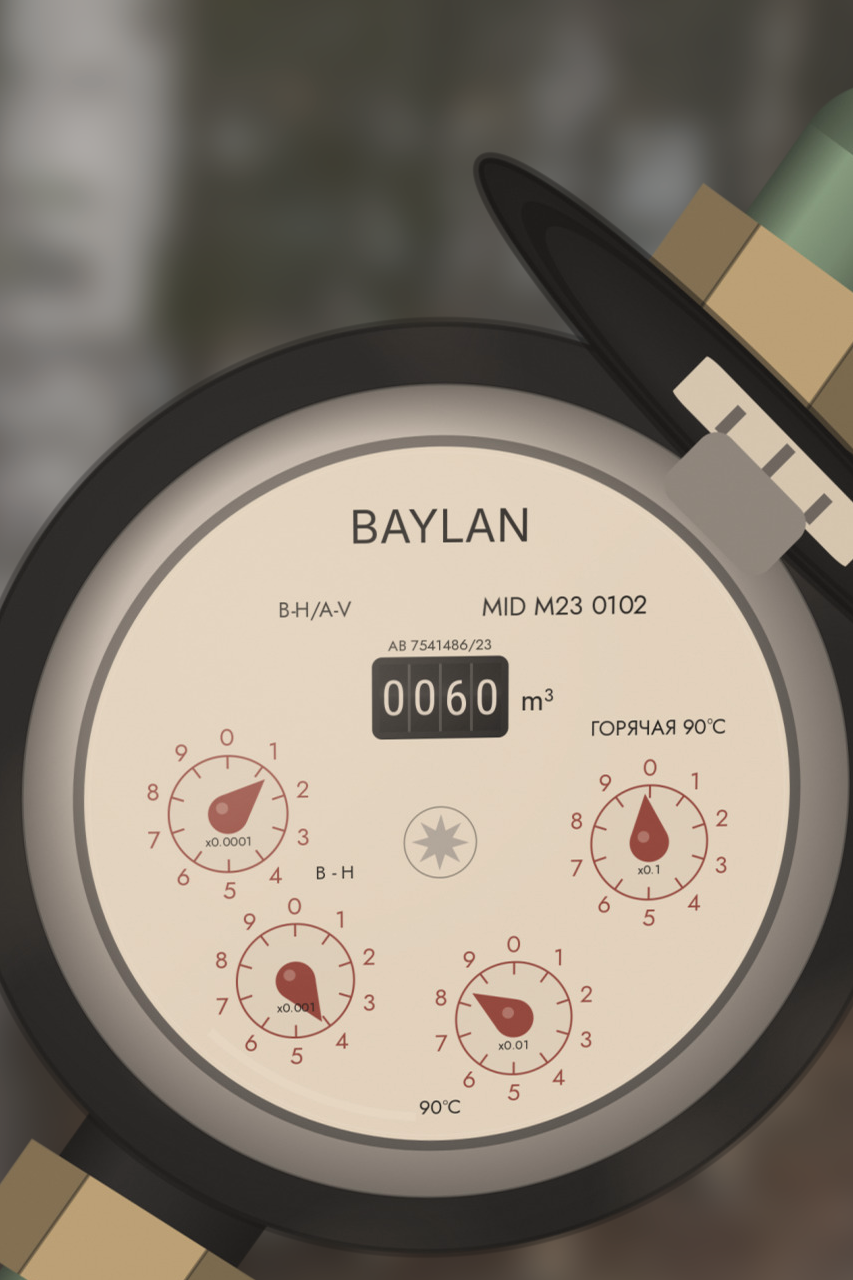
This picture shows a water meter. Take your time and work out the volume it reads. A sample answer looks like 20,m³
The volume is 59.9841,m³
